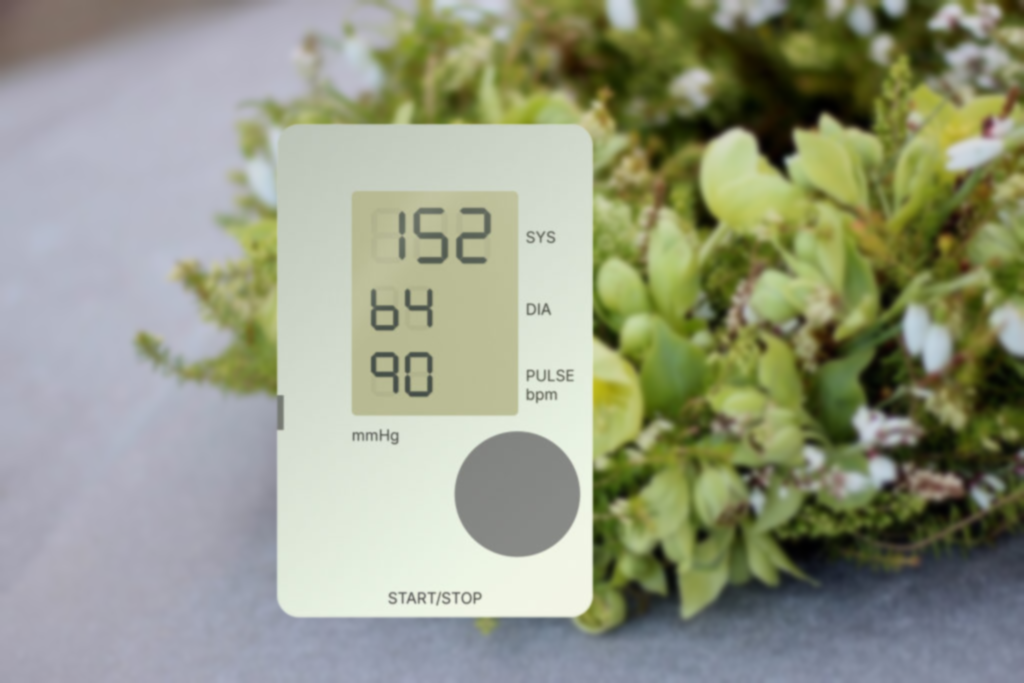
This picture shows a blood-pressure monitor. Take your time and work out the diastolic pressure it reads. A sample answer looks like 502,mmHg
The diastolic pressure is 64,mmHg
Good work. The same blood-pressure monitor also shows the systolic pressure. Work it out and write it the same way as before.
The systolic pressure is 152,mmHg
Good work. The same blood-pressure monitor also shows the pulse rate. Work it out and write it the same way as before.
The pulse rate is 90,bpm
